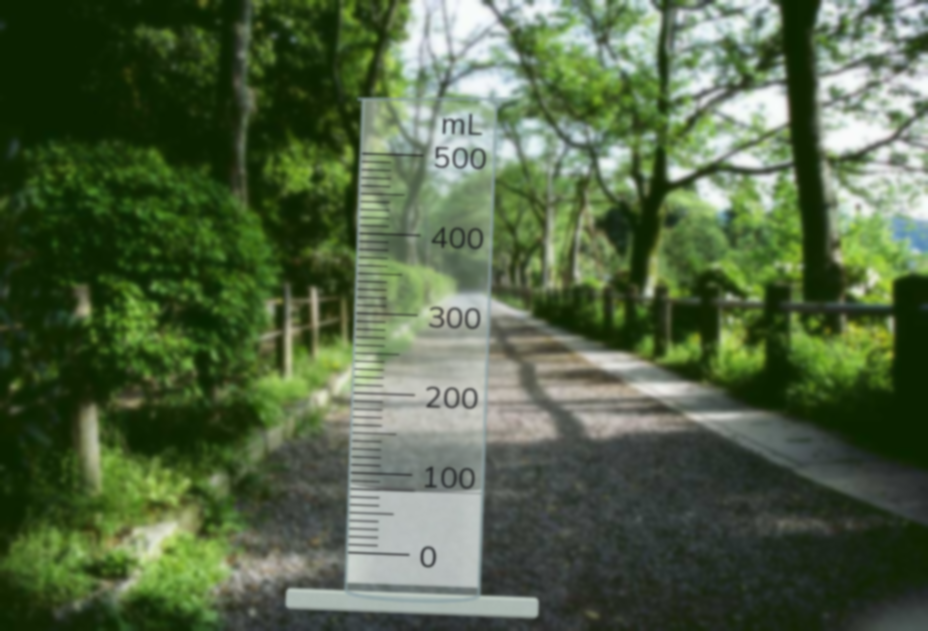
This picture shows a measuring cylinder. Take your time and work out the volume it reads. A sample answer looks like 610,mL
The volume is 80,mL
